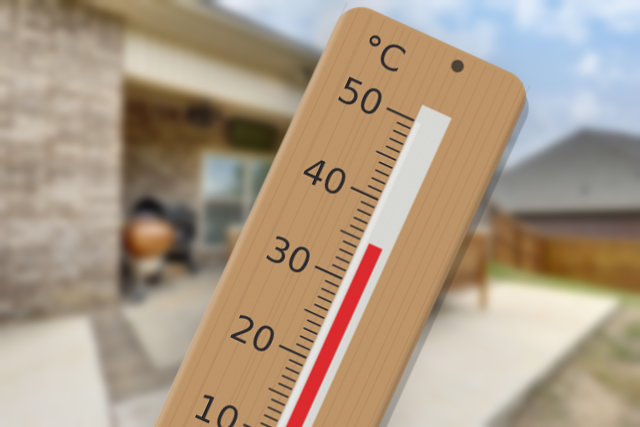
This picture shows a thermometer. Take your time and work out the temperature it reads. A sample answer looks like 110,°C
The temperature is 35,°C
